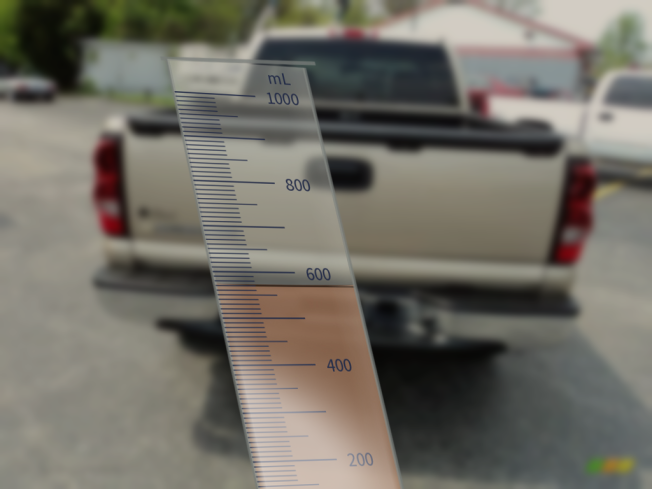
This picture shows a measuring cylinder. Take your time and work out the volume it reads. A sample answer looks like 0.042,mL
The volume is 570,mL
